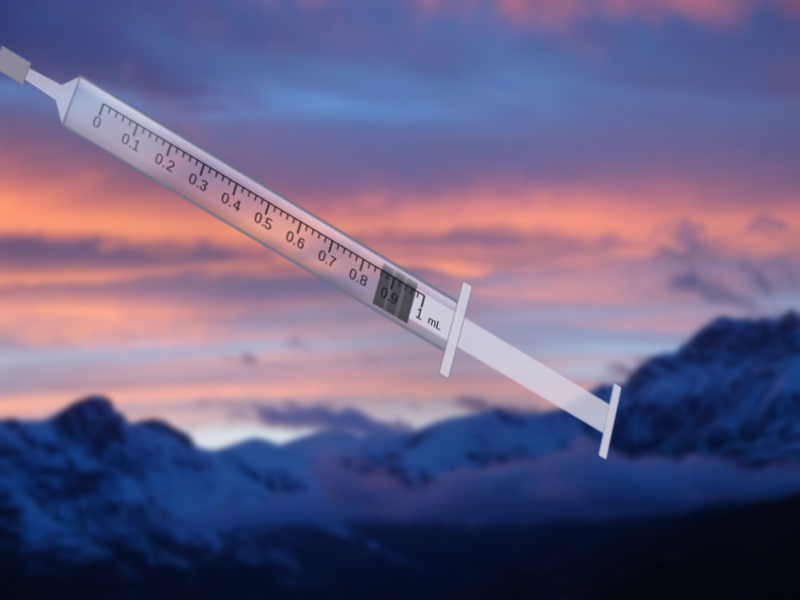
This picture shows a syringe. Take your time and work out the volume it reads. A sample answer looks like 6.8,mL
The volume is 0.86,mL
